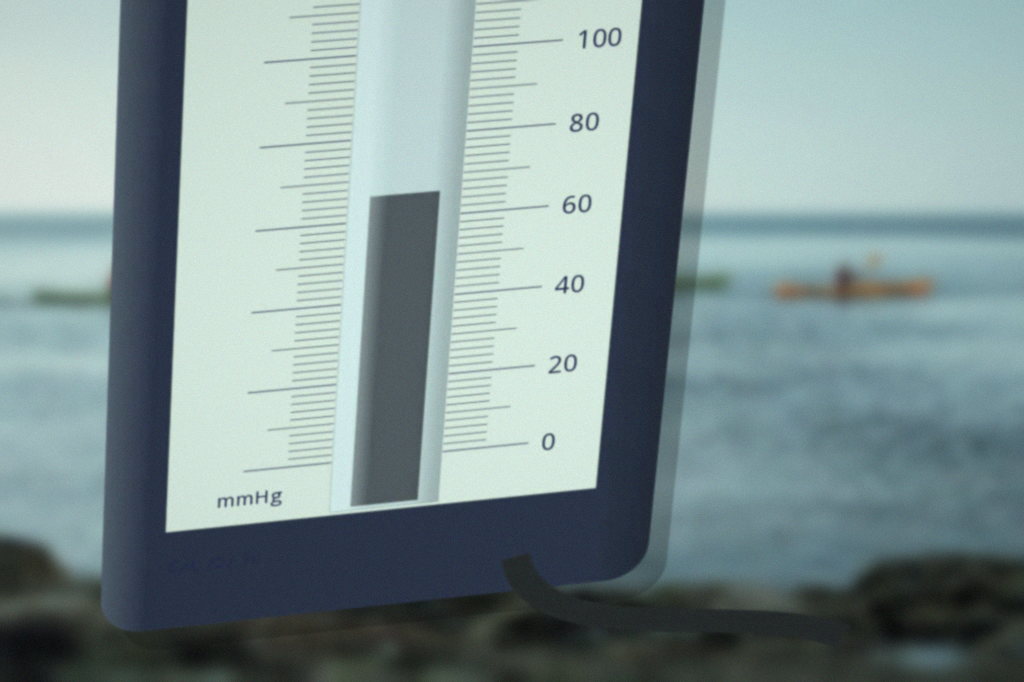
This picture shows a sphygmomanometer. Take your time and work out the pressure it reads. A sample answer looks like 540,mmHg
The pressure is 66,mmHg
